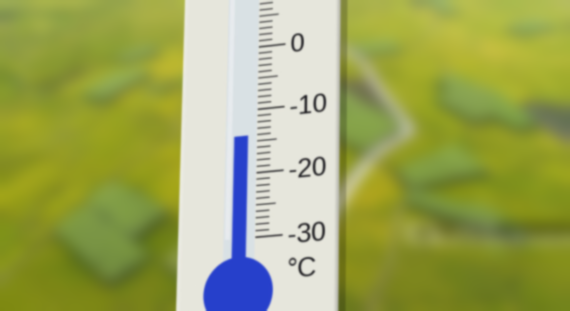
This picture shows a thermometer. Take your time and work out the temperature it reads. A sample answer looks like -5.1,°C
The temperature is -14,°C
